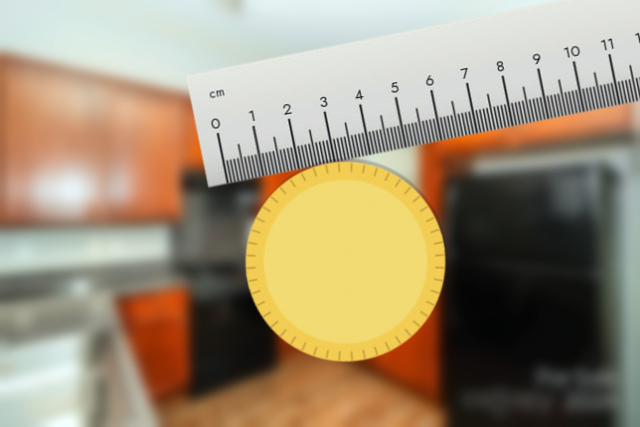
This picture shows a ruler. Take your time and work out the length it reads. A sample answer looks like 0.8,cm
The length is 5.5,cm
